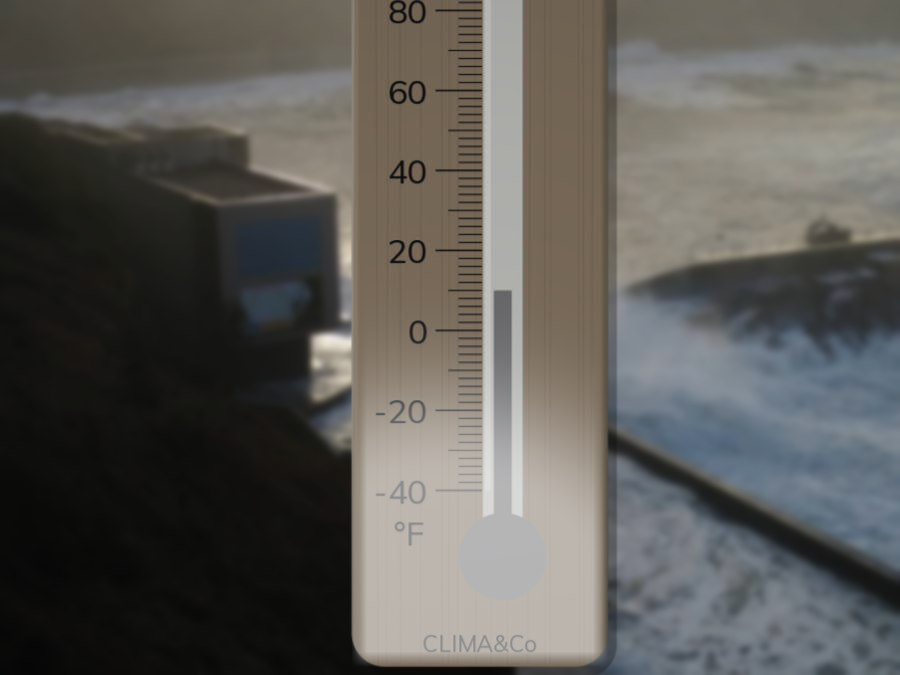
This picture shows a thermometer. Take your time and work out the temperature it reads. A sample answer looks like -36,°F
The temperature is 10,°F
